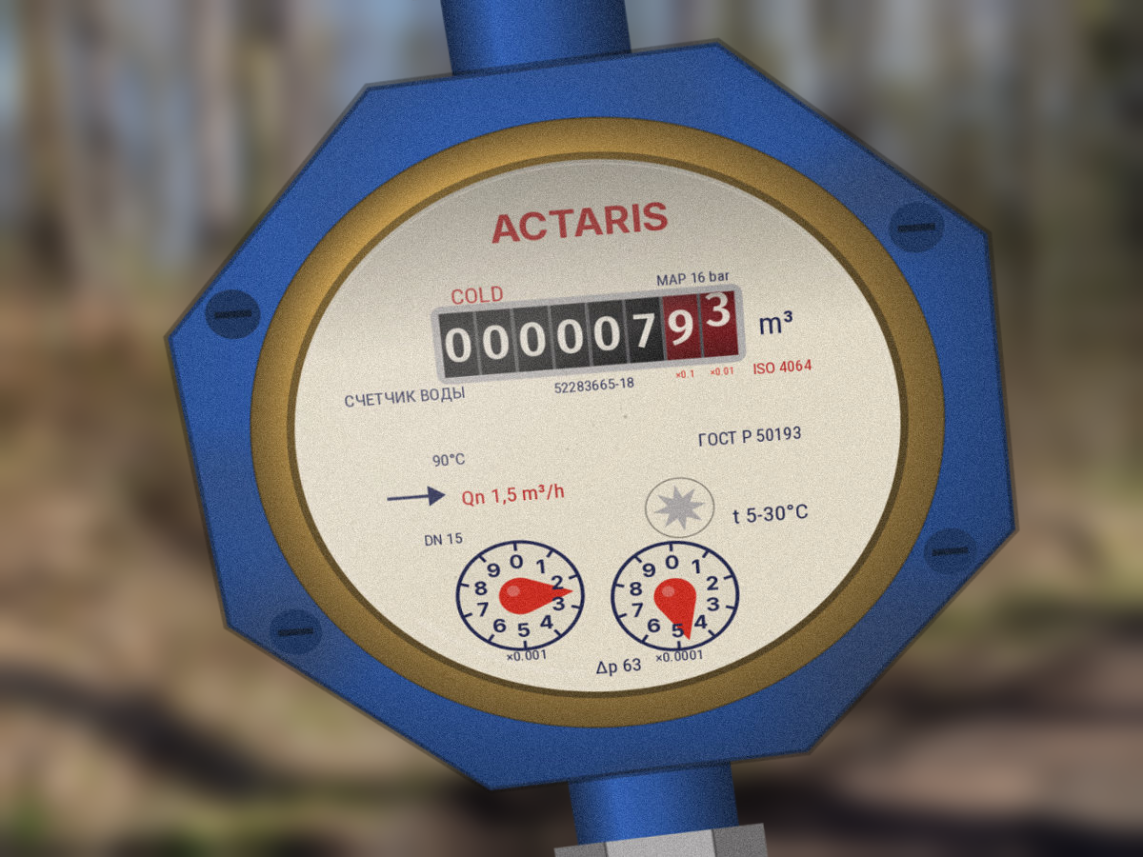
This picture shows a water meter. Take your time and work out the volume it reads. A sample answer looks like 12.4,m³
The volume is 7.9324,m³
